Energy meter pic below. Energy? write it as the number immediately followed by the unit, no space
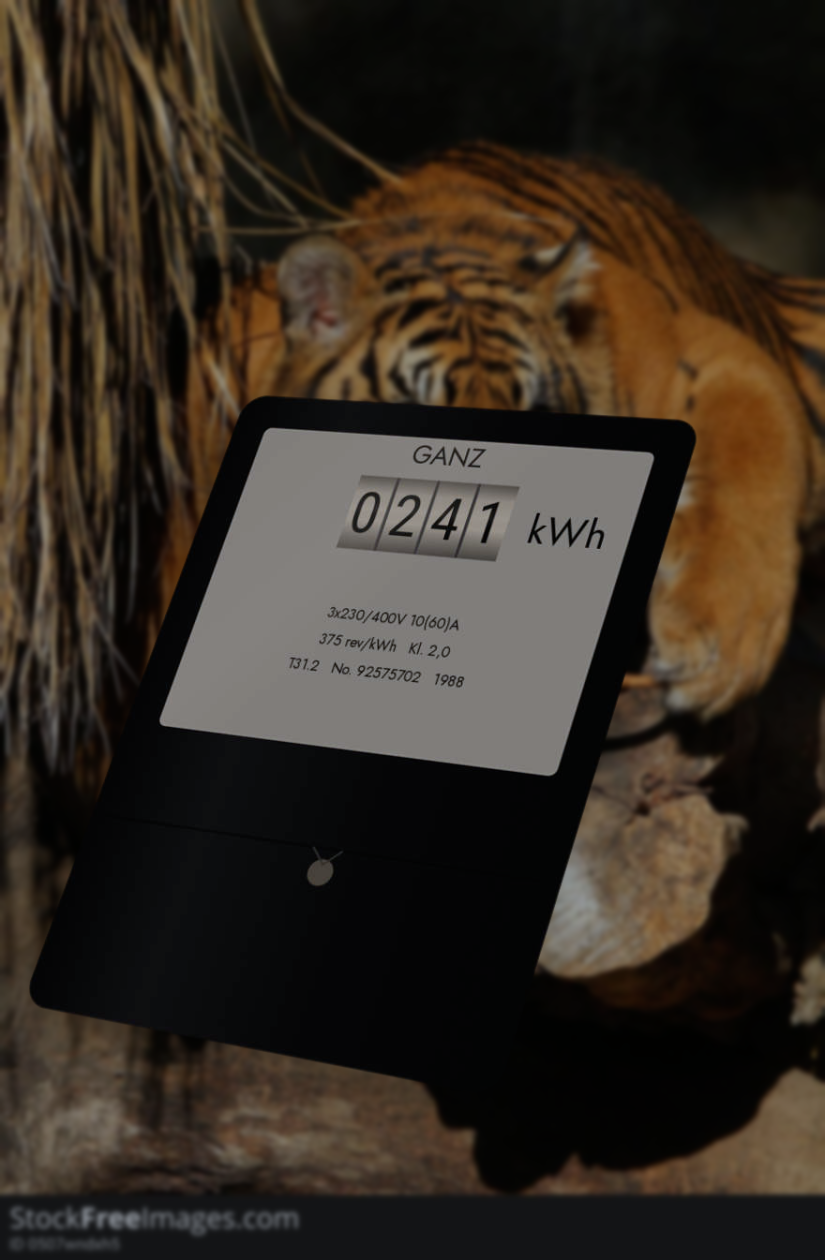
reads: 241kWh
